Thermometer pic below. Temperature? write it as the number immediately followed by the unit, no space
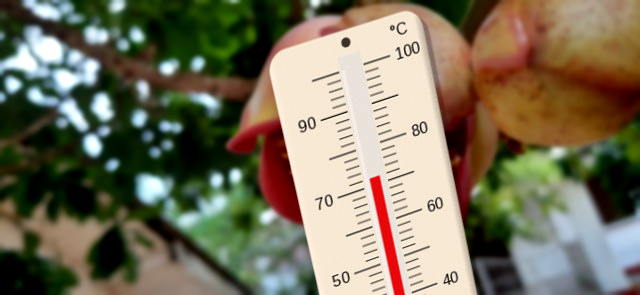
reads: 72°C
